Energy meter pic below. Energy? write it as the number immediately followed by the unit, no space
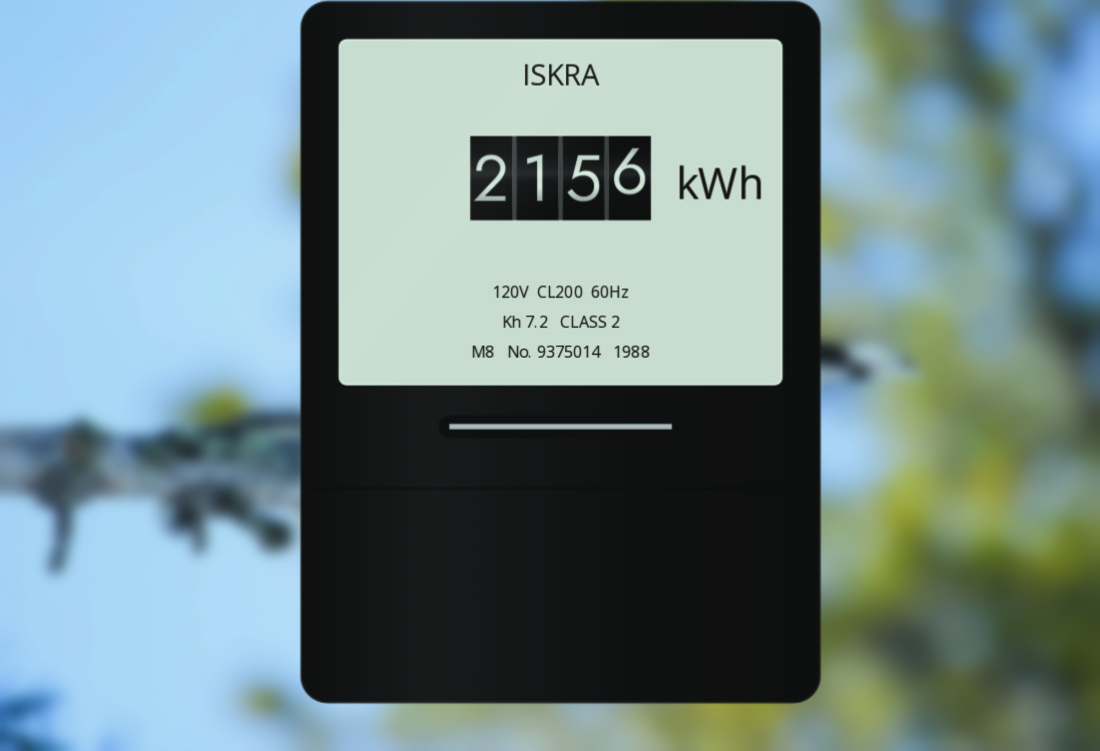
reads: 2156kWh
